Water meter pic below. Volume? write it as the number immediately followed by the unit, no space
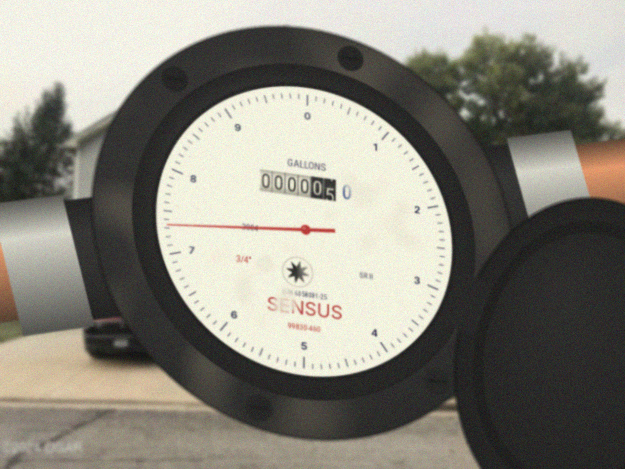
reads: 47.3gal
